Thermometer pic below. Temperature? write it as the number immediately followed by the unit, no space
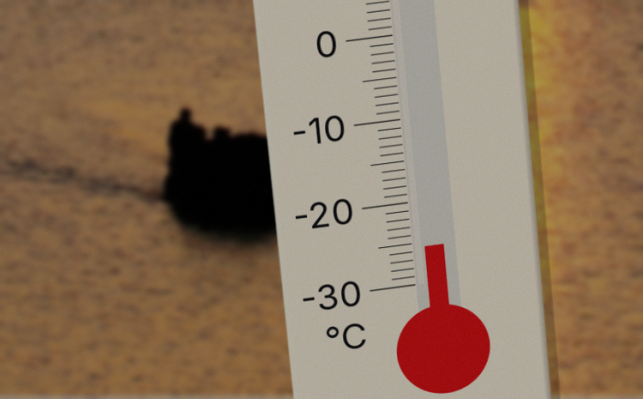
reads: -25.5°C
